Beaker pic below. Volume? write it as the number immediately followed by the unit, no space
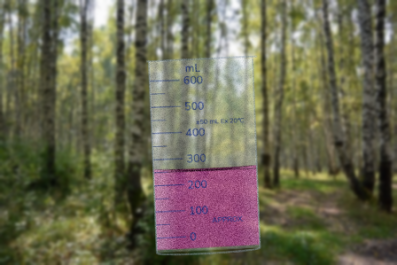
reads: 250mL
